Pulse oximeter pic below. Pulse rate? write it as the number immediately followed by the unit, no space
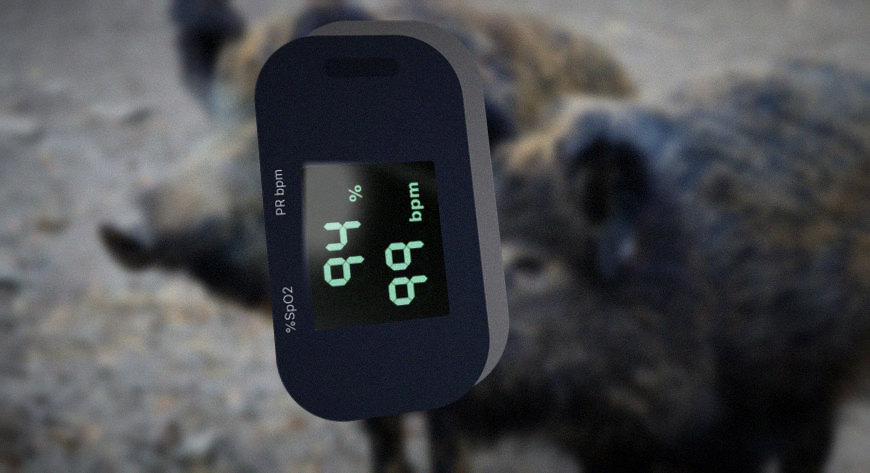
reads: 99bpm
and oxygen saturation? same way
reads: 94%
